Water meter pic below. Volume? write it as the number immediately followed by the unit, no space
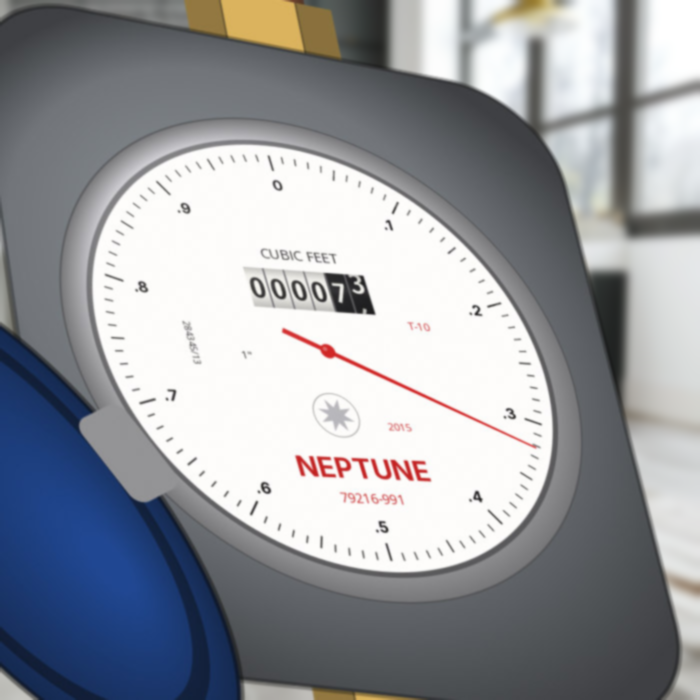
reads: 73.32ft³
